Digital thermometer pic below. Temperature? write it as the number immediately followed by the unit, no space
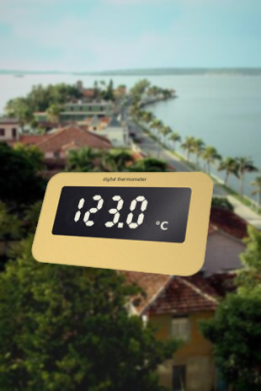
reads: 123.0°C
